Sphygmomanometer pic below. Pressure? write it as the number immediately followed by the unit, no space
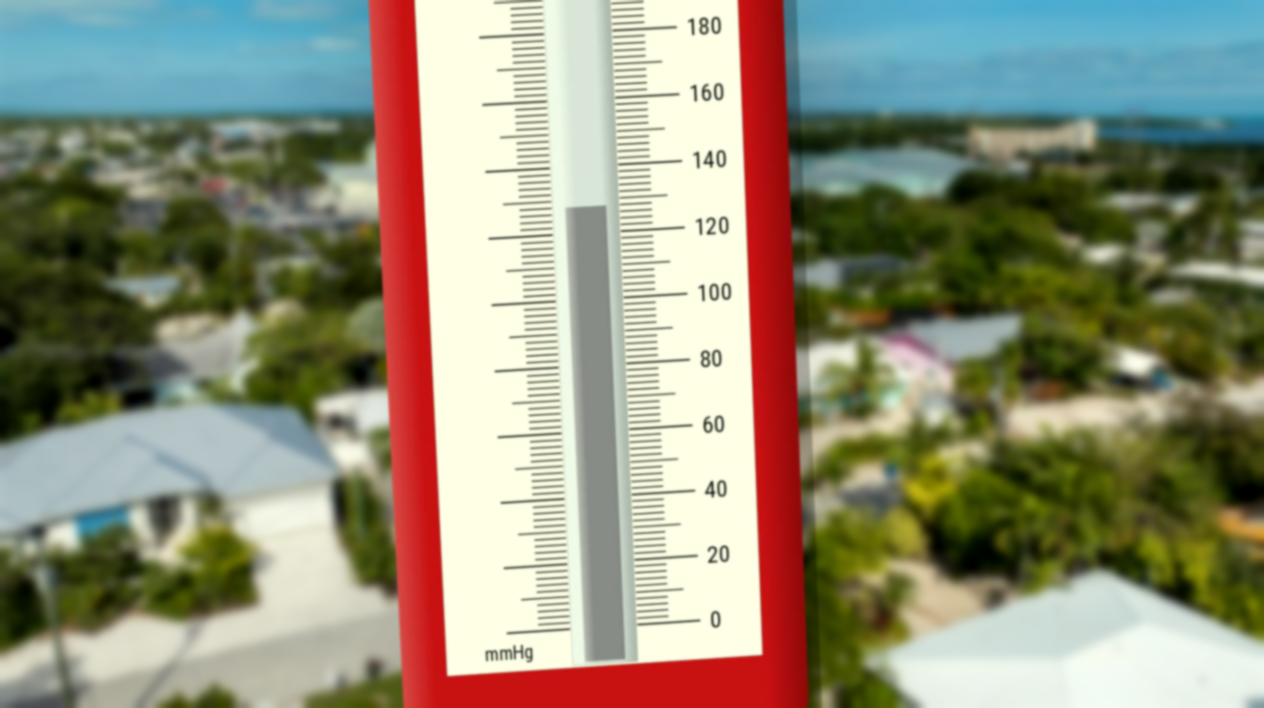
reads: 128mmHg
